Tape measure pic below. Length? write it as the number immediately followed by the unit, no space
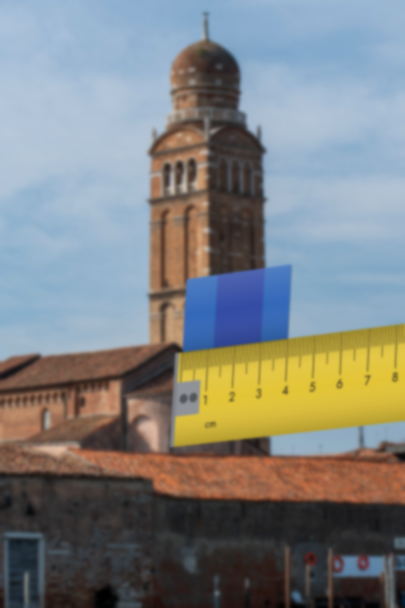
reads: 4cm
